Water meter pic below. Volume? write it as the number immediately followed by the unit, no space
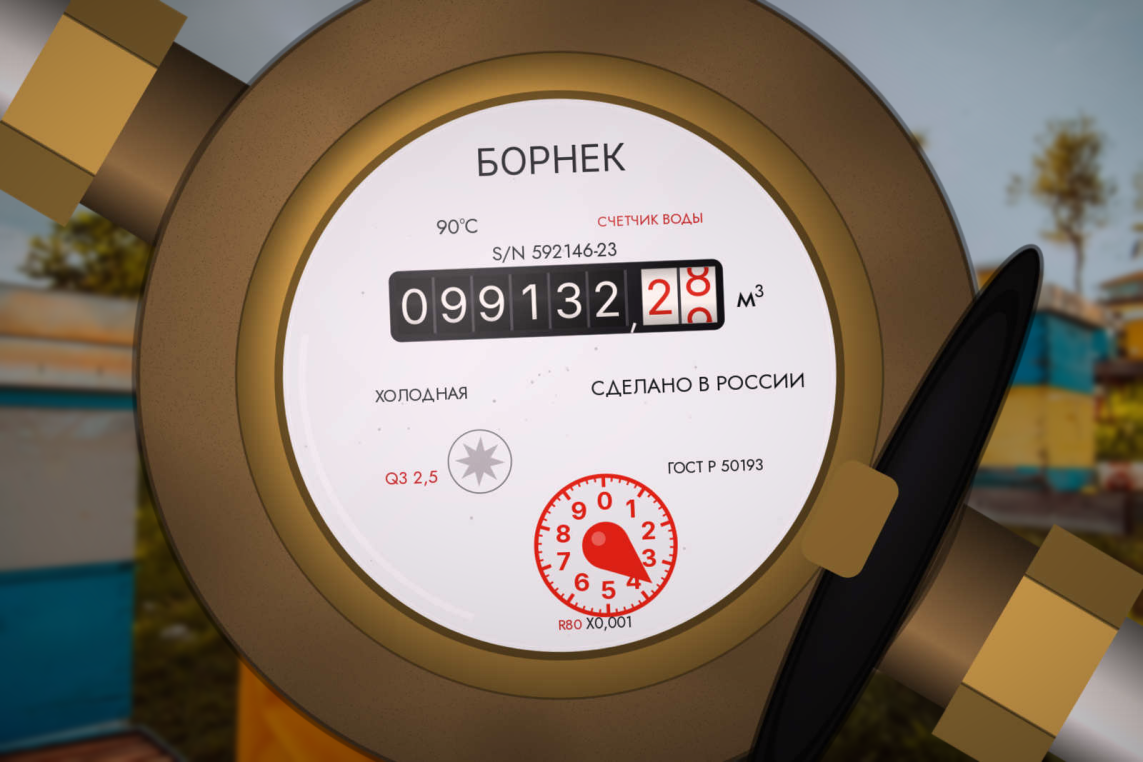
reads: 99132.283m³
